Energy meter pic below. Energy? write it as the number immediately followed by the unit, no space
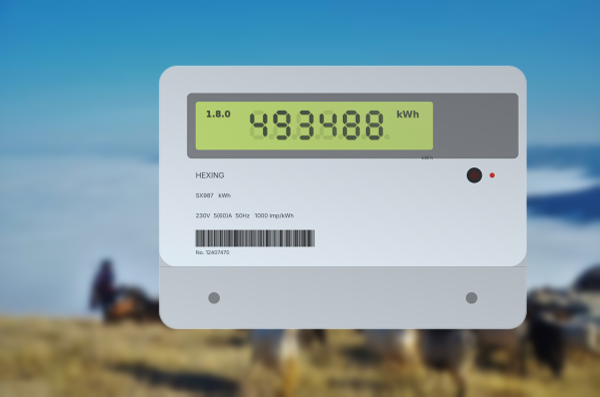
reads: 493488kWh
